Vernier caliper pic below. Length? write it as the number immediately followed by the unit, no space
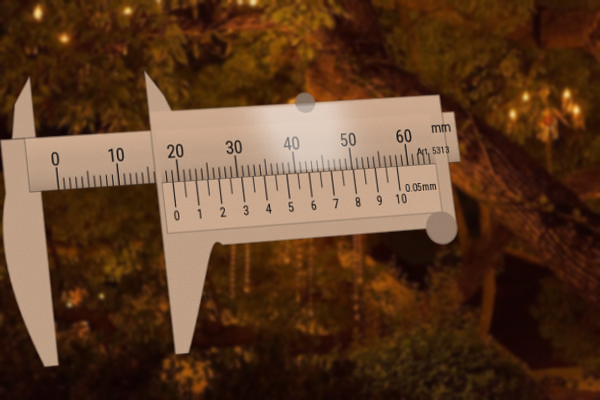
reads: 19.0mm
